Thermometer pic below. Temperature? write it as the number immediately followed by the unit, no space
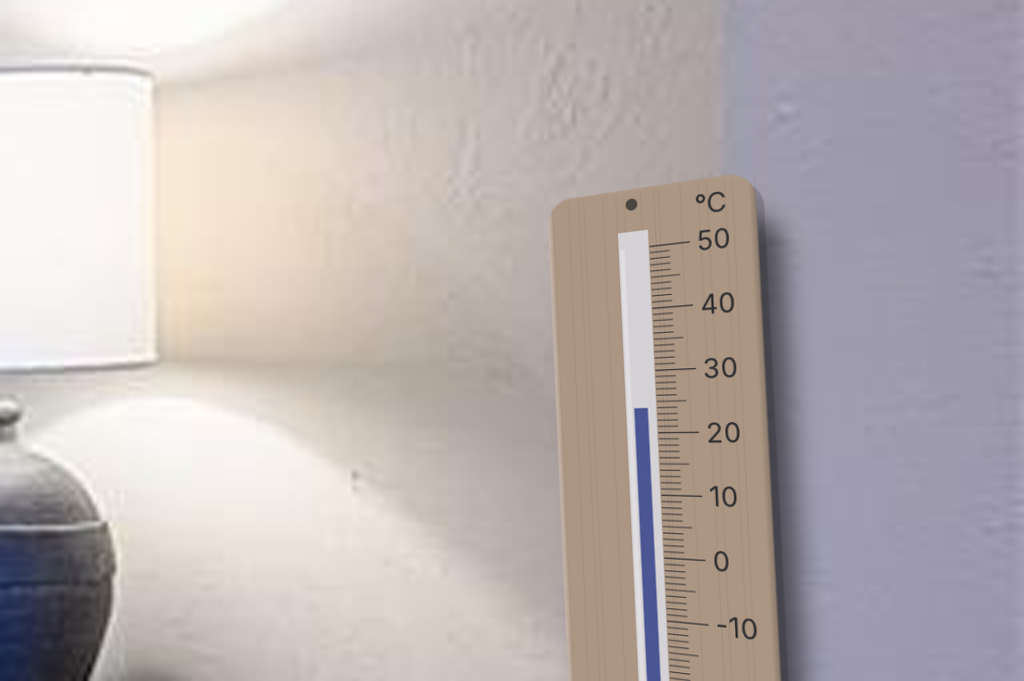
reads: 24°C
